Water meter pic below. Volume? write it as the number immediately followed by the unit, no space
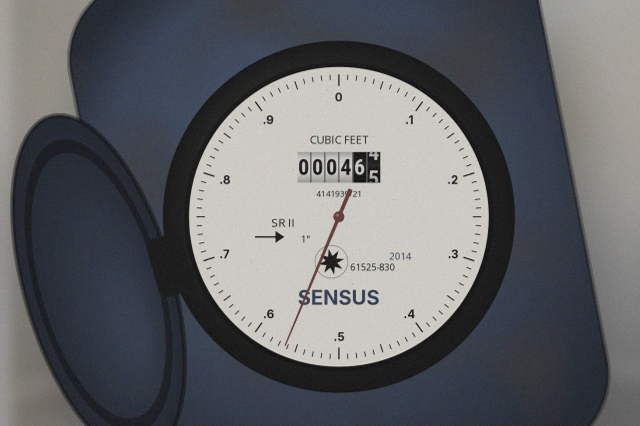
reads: 464.56ft³
